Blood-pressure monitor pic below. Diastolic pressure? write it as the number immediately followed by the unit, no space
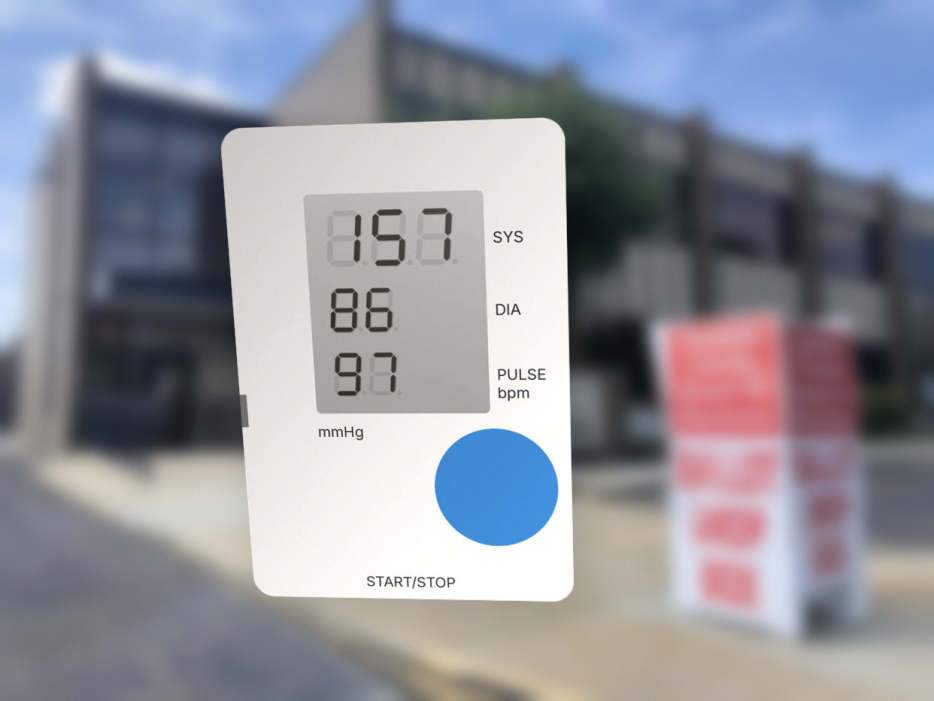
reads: 86mmHg
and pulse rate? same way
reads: 97bpm
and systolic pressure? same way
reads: 157mmHg
